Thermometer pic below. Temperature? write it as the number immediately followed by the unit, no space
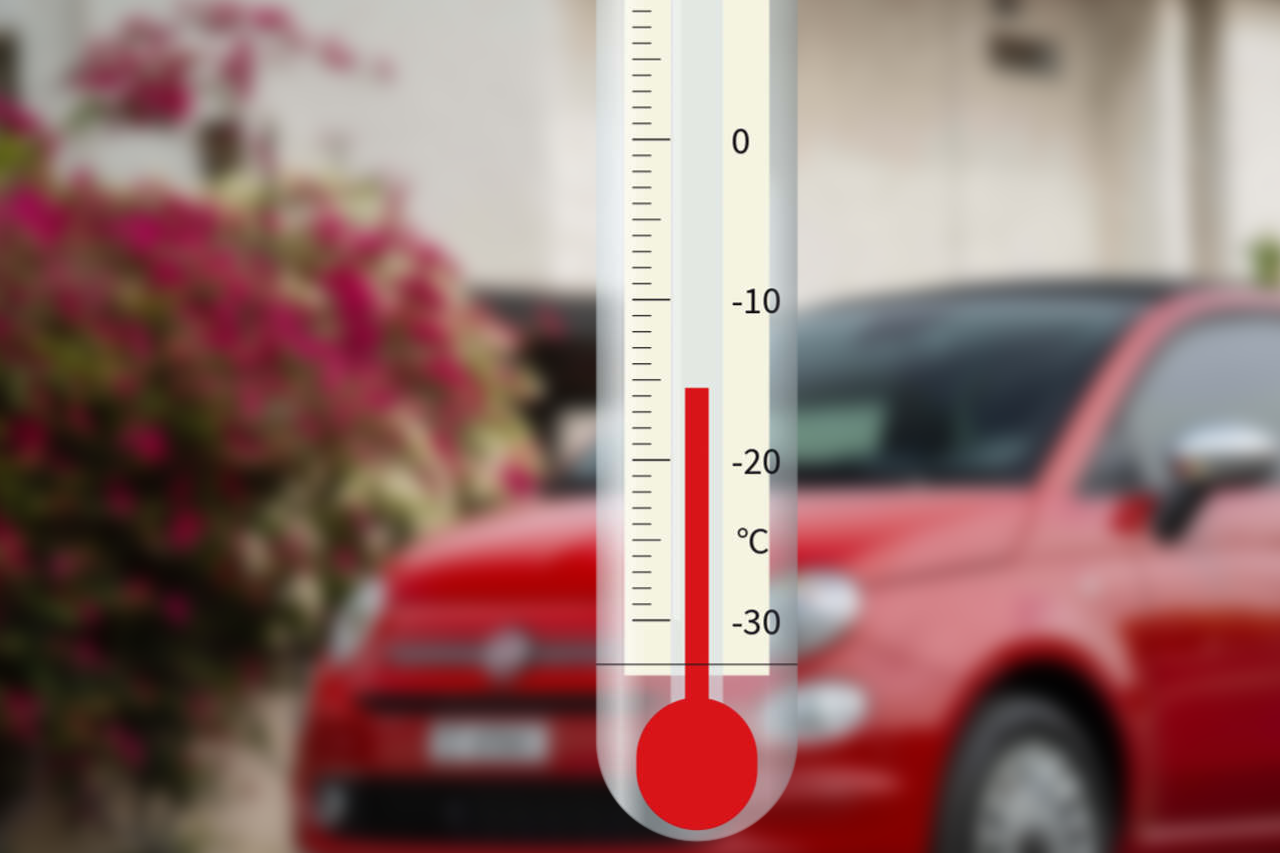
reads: -15.5°C
